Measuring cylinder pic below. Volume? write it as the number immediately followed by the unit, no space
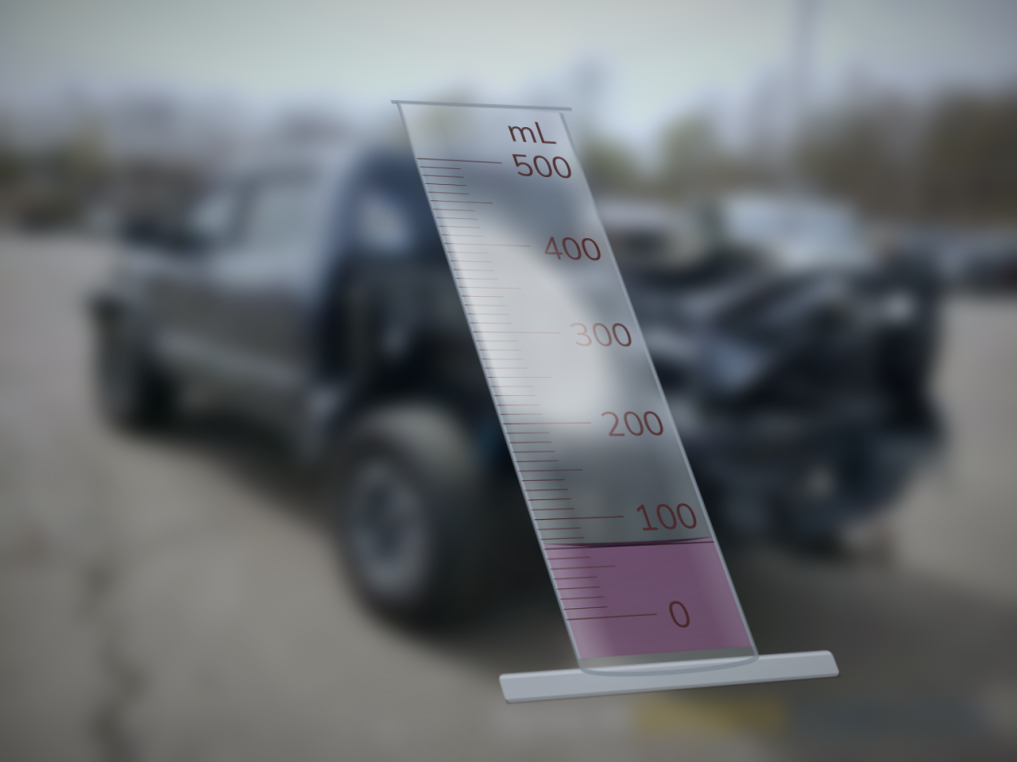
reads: 70mL
